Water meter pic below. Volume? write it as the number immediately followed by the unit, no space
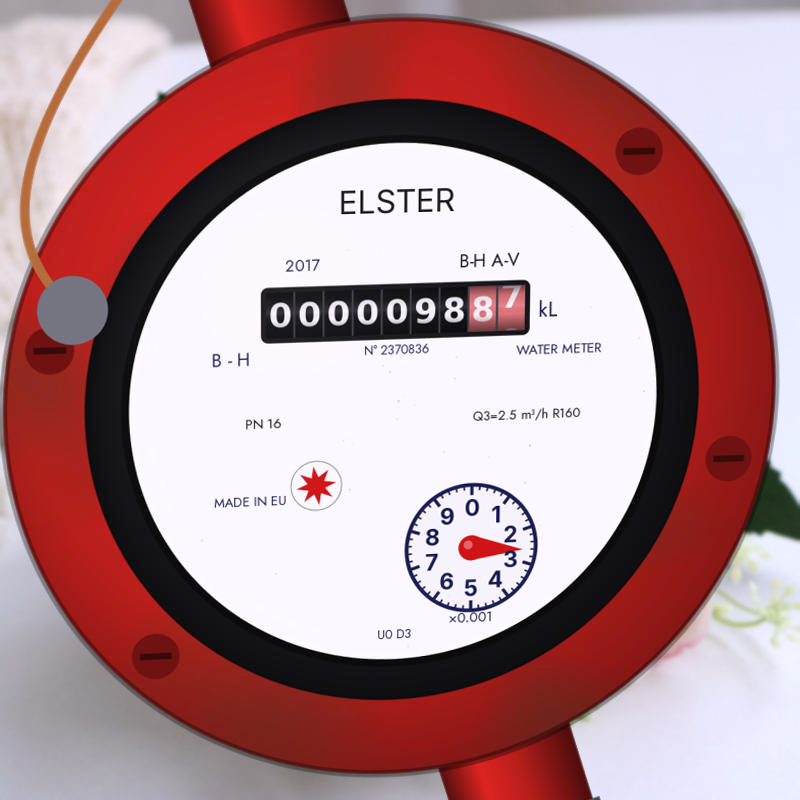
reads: 98.872kL
